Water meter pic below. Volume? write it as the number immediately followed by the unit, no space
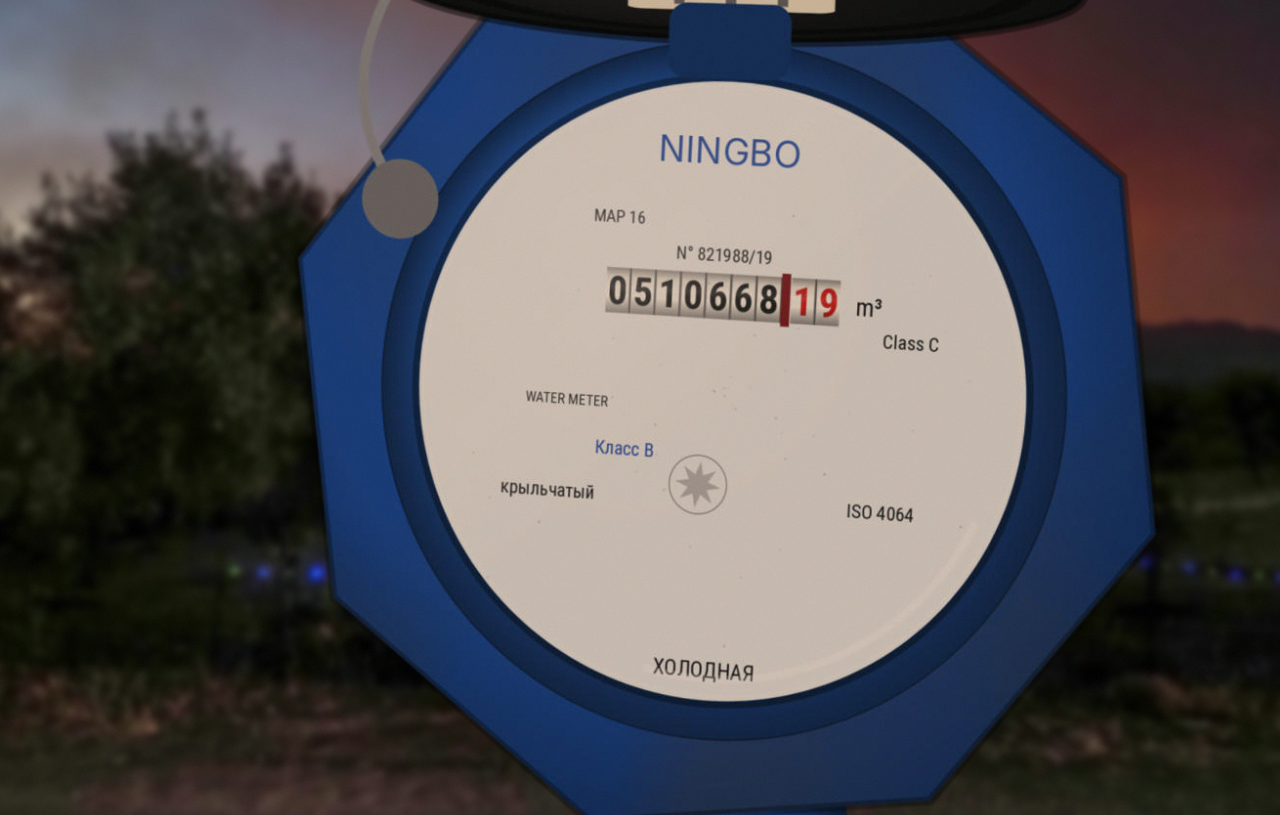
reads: 510668.19m³
